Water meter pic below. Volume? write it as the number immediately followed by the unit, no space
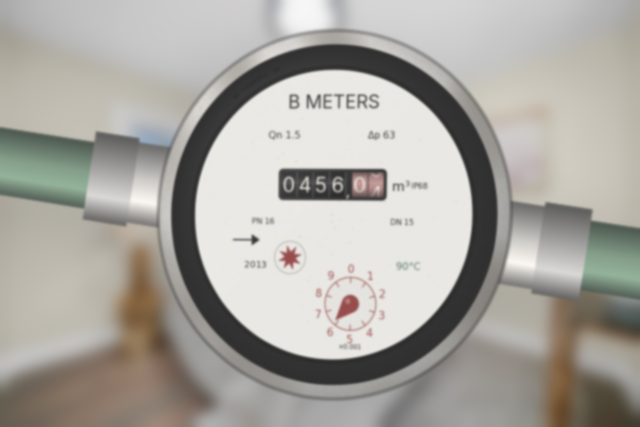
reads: 456.036m³
